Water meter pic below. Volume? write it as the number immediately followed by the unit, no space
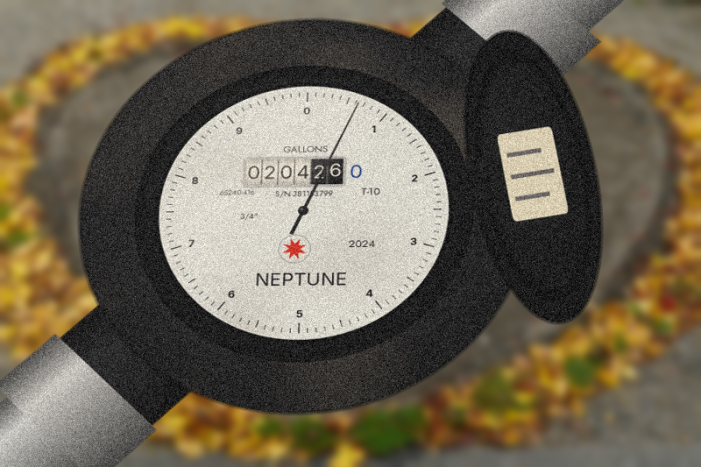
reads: 204260.6gal
